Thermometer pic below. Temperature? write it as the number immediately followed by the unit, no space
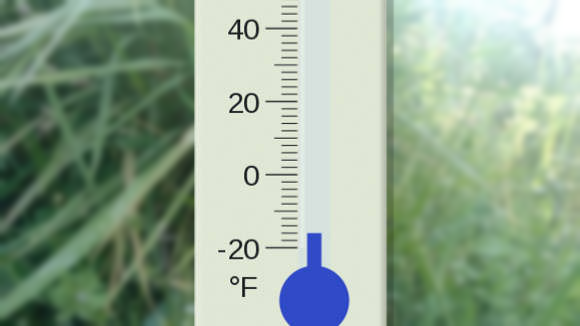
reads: -16°F
